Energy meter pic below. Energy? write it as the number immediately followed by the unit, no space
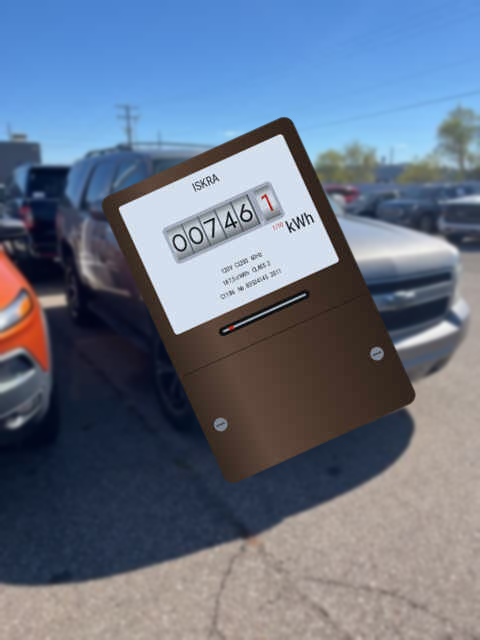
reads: 746.1kWh
